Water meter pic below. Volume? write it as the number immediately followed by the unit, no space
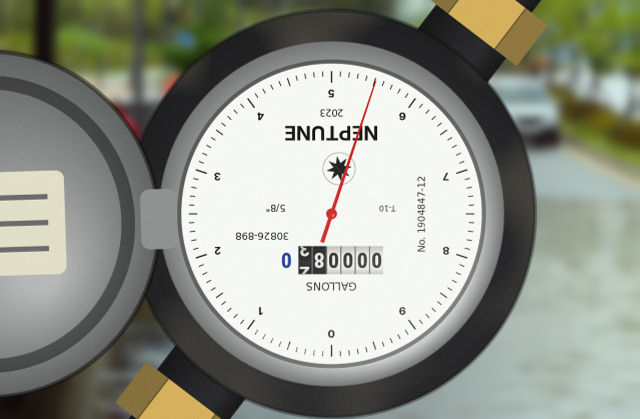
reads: 825.5gal
